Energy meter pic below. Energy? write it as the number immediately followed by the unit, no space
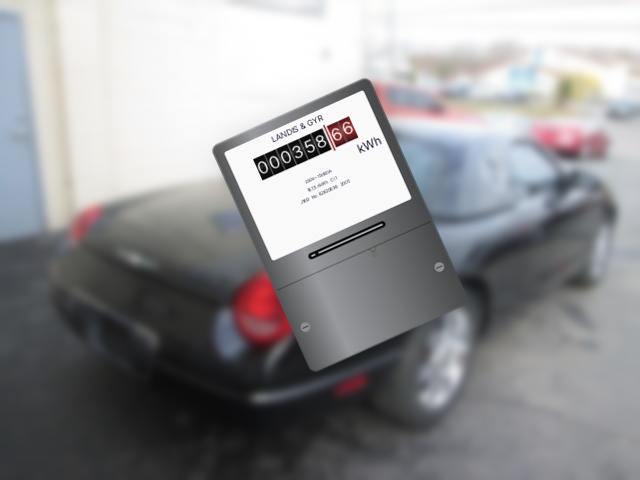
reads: 358.66kWh
